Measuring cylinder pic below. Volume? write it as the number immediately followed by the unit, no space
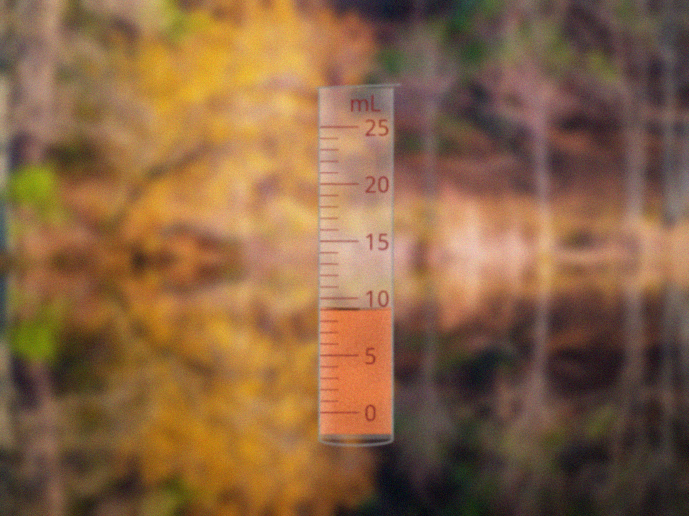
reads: 9mL
